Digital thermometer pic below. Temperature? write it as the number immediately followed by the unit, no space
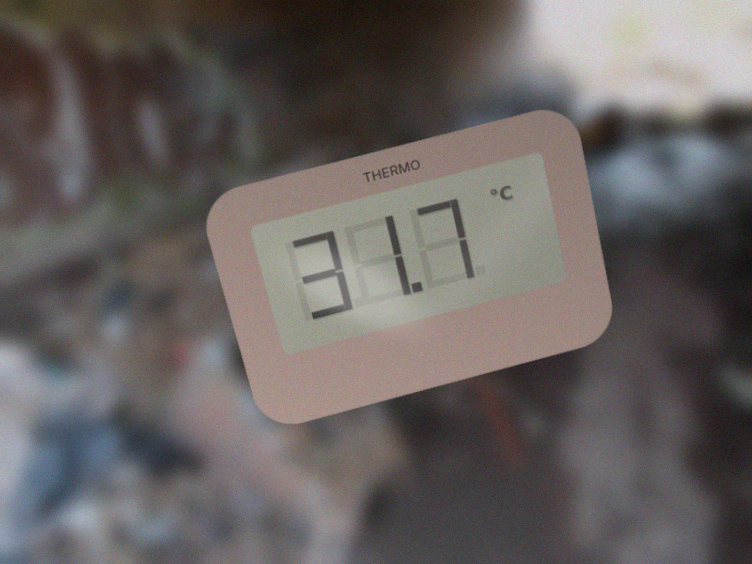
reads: 31.7°C
